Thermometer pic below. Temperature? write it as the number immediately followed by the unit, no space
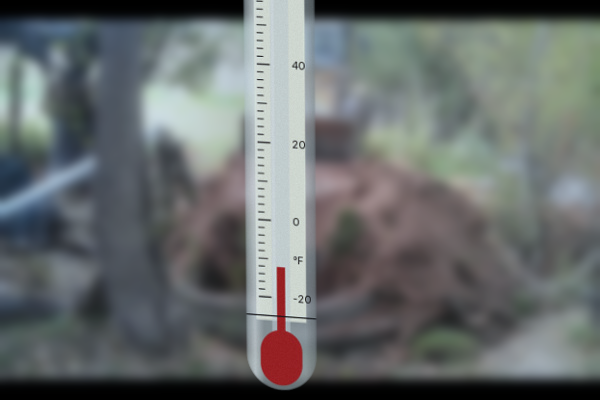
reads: -12°F
